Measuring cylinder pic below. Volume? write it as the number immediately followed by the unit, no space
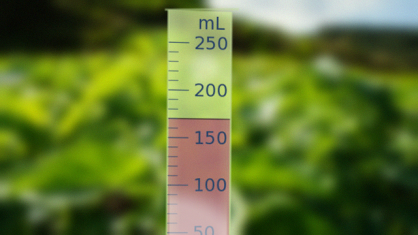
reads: 170mL
